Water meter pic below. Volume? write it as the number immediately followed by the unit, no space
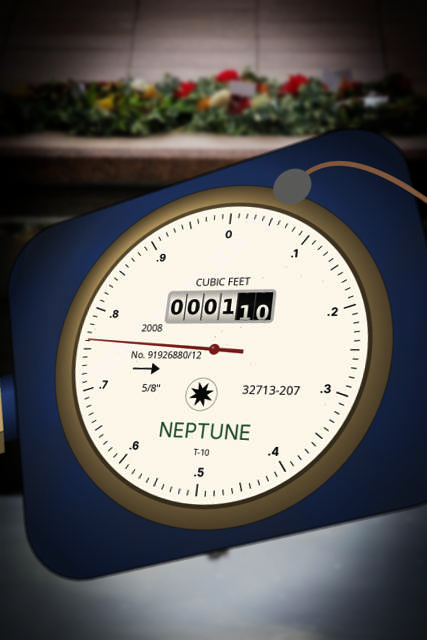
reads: 109.76ft³
